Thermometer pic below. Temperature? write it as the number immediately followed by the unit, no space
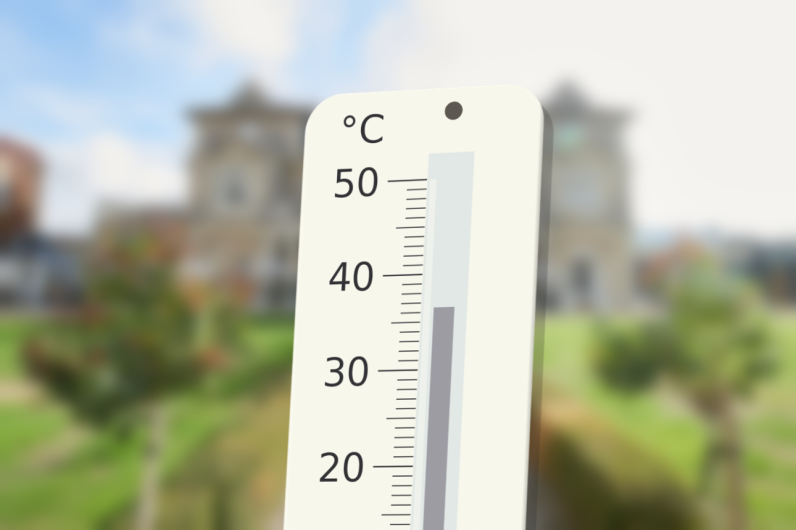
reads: 36.5°C
